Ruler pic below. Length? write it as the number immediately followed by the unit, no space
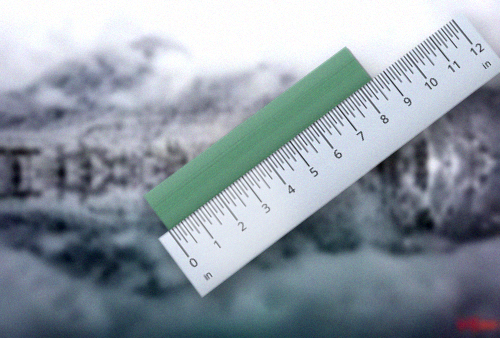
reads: 8.5in
